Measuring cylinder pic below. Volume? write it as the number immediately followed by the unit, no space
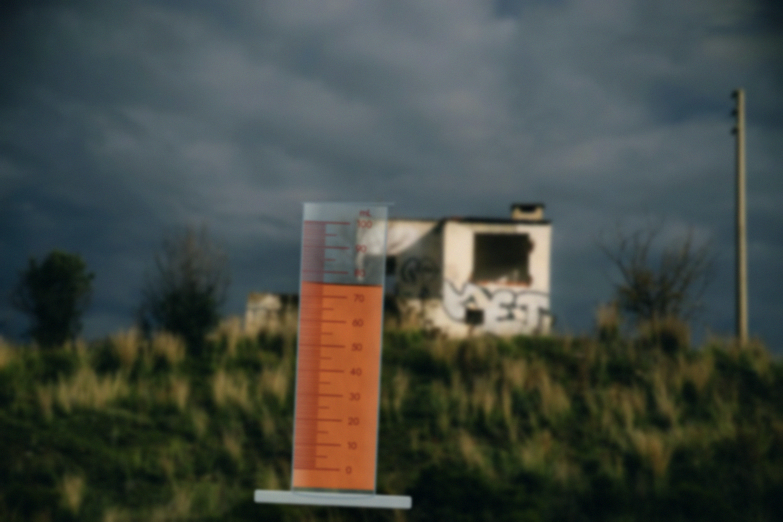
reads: 75mL
